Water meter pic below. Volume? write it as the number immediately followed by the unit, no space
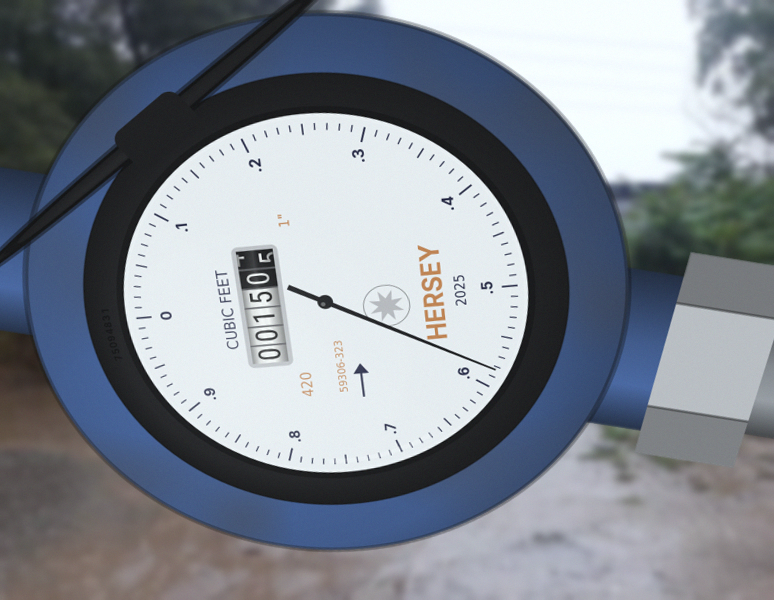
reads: 1504.58ft³
